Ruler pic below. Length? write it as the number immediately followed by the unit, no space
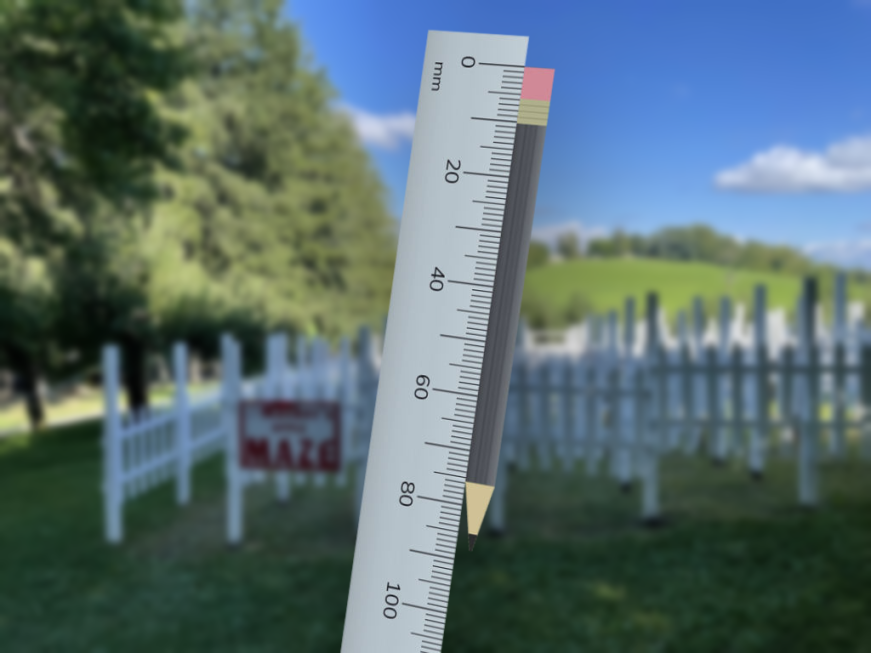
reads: 88mm
